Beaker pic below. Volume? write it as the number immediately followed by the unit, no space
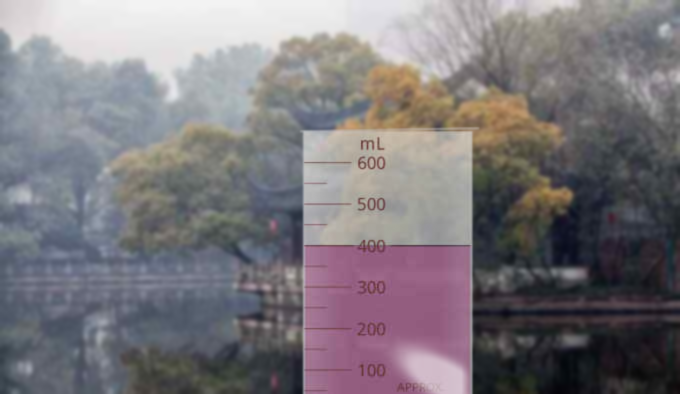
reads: 400mL
